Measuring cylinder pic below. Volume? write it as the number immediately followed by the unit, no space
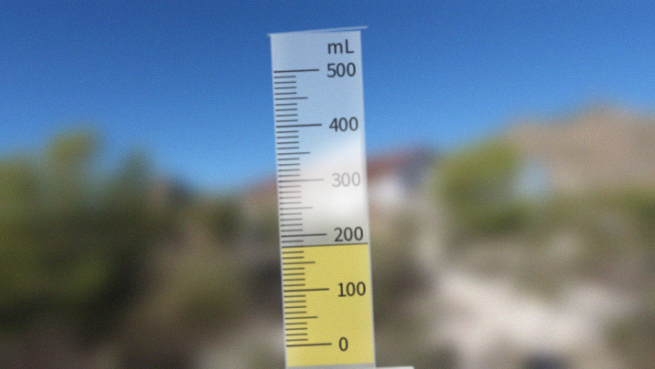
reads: 180mL
